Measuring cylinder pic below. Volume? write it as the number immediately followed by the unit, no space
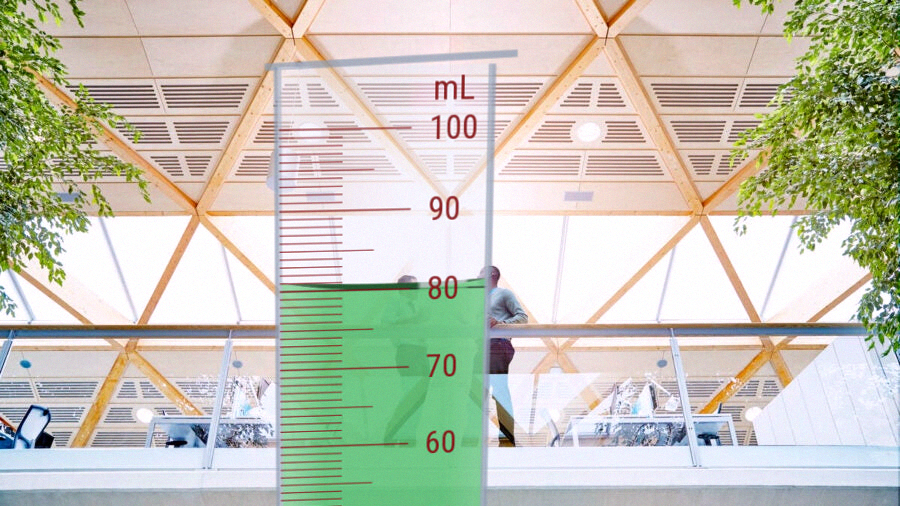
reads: 80mL
